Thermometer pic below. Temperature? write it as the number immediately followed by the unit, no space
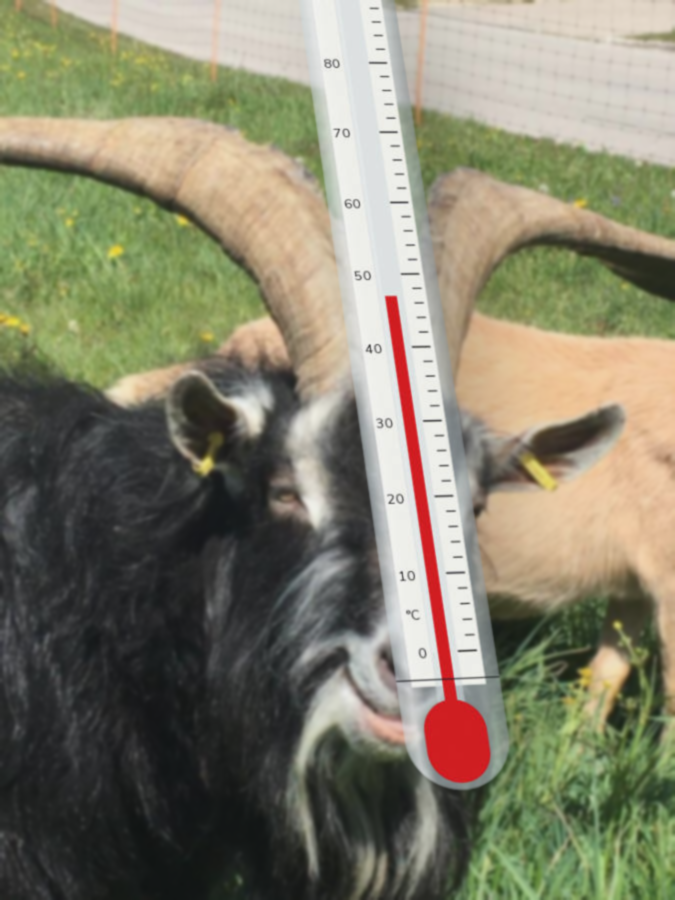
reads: 47°C
